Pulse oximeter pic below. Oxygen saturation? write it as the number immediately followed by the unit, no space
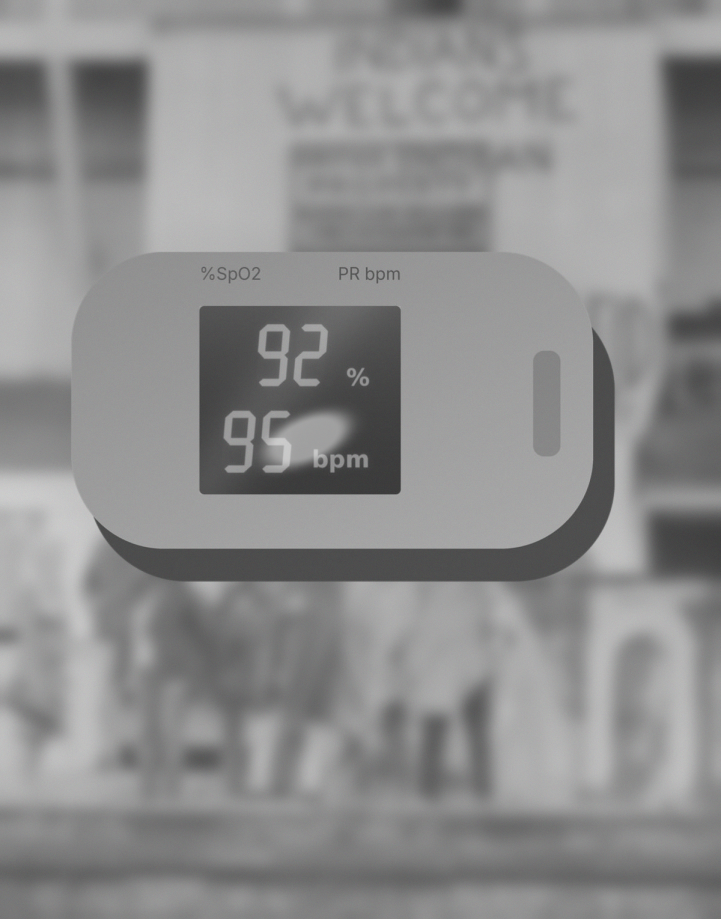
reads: 92%
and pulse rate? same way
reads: 95bpm
